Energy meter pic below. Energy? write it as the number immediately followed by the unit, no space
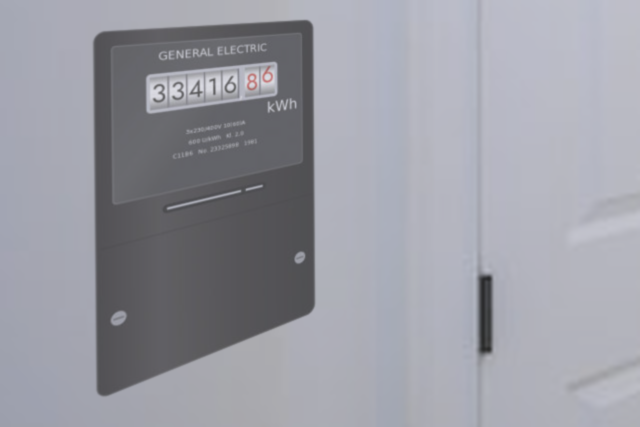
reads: 33416.86kWh
